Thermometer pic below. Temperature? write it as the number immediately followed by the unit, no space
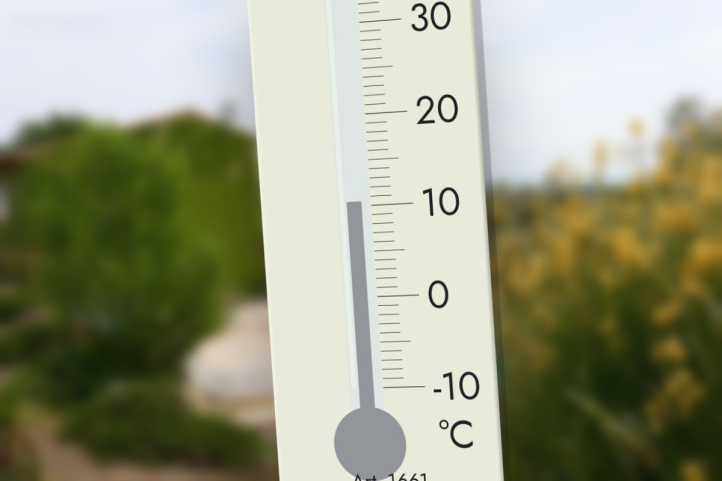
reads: 10.5°C
